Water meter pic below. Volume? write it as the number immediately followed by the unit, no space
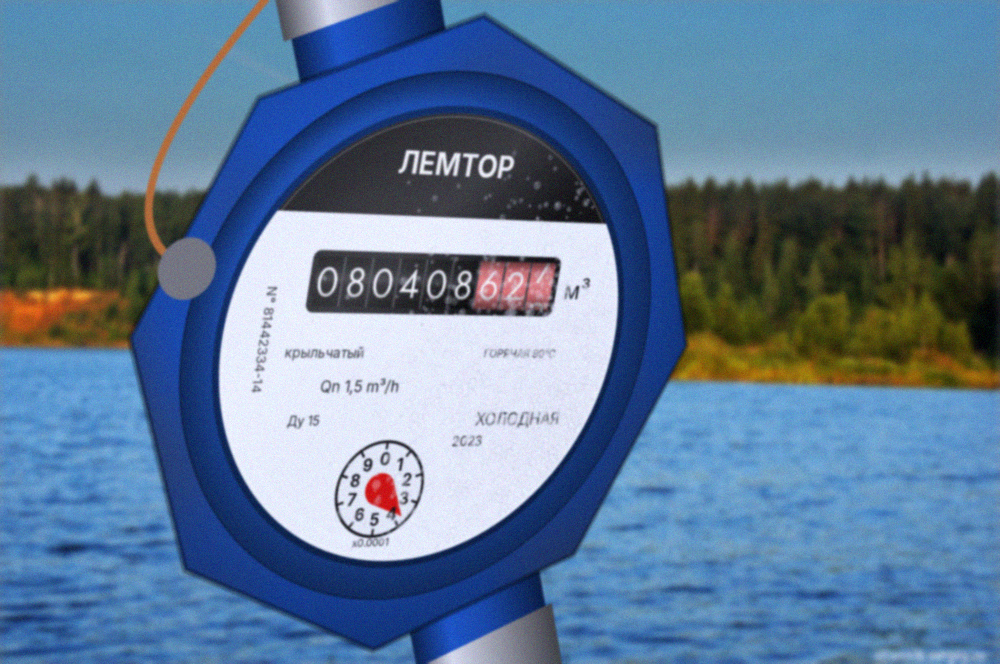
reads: 80408.6273m³
